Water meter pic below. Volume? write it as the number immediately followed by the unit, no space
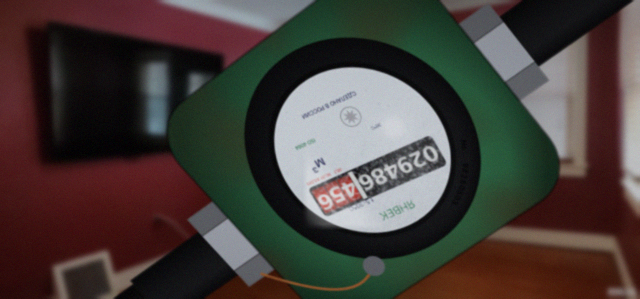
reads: 29486.456m³
